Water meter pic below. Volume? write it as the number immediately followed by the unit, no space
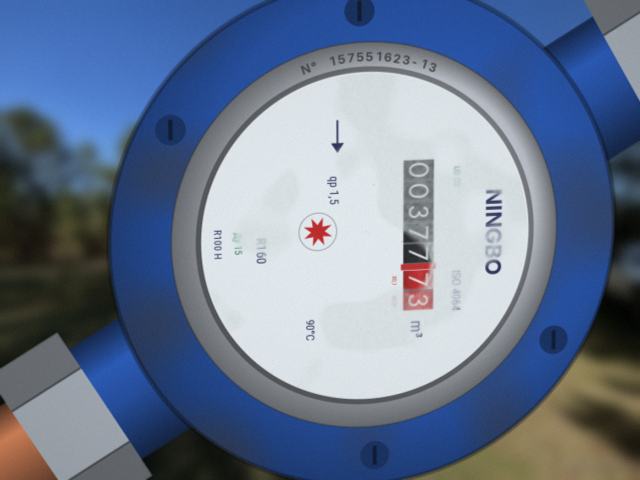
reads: 377.73m³
